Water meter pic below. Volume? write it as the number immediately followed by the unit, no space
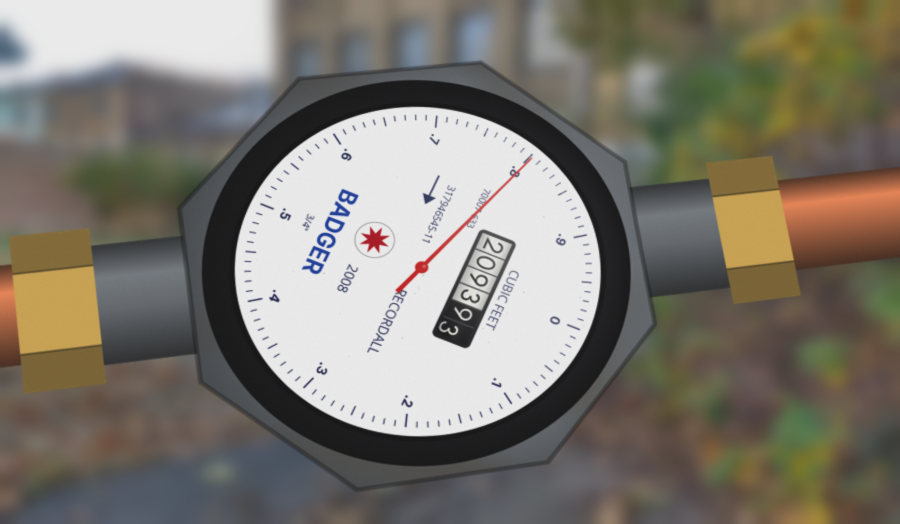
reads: 209392.80ft³
